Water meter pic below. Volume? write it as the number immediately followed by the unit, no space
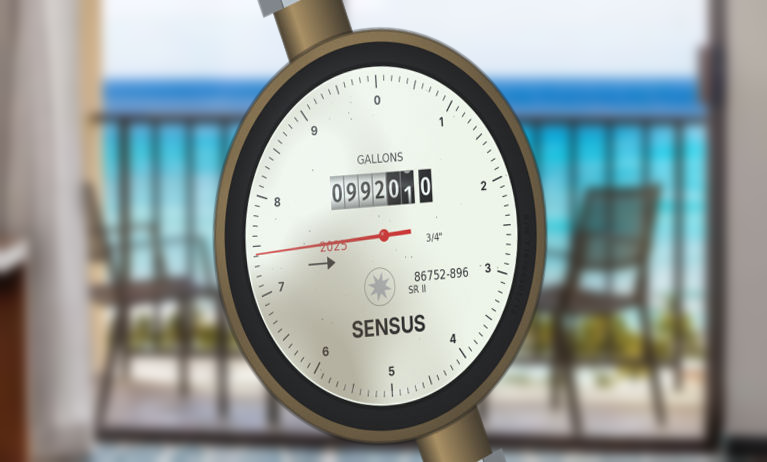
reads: 992007.4gal
